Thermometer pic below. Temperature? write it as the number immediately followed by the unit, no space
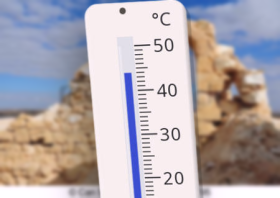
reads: 44°C
